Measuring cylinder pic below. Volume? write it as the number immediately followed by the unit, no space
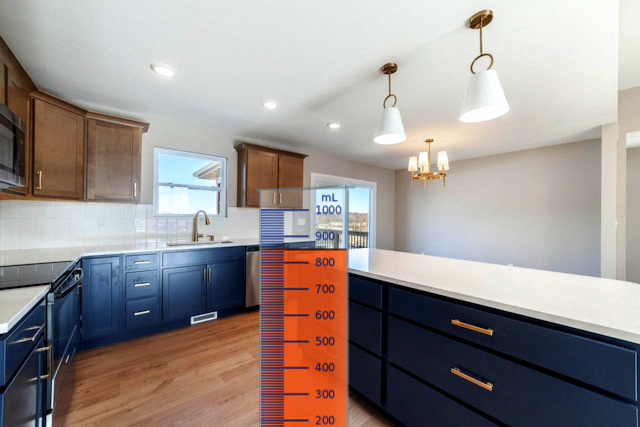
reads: 850mL
